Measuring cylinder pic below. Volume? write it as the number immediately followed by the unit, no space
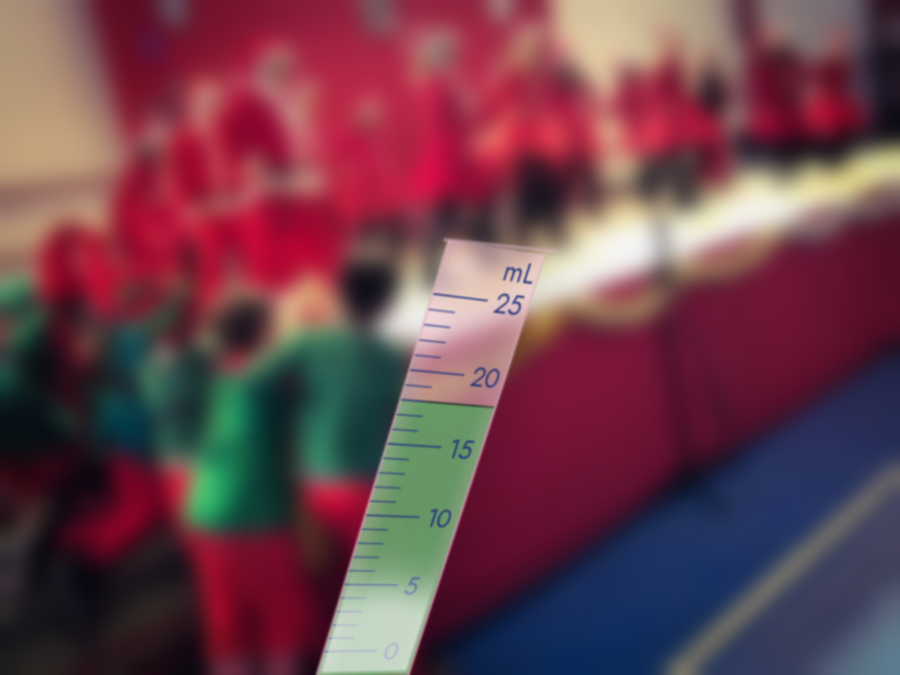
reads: 18mL
